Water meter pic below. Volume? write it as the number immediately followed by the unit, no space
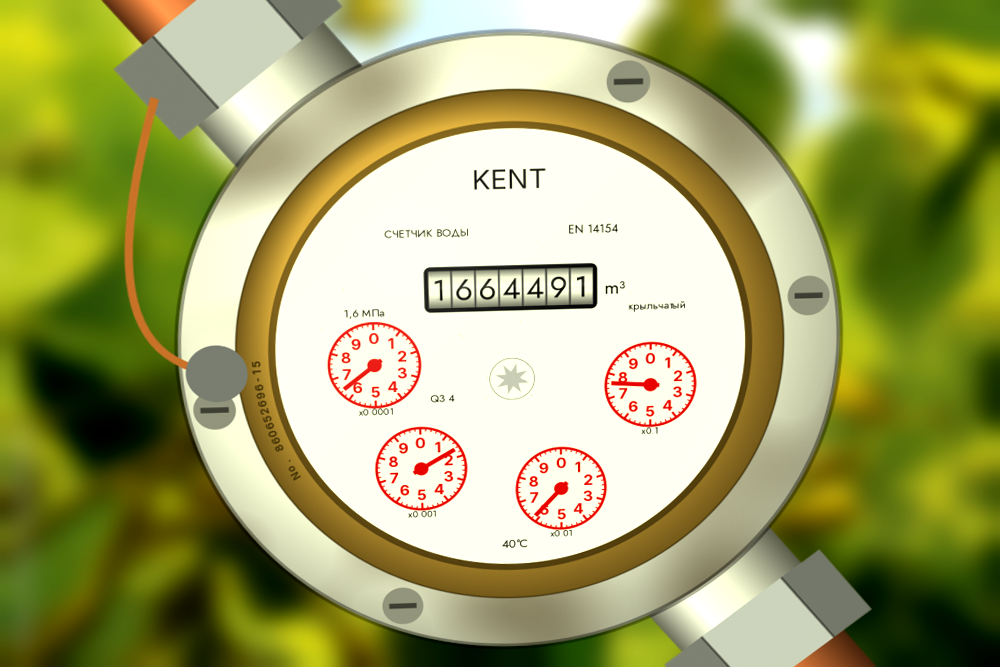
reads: 1664491.7616m³
